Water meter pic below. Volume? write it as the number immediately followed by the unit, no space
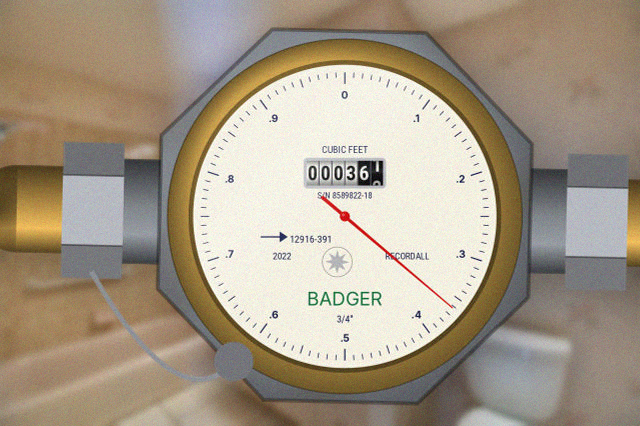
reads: 361.36ft³
